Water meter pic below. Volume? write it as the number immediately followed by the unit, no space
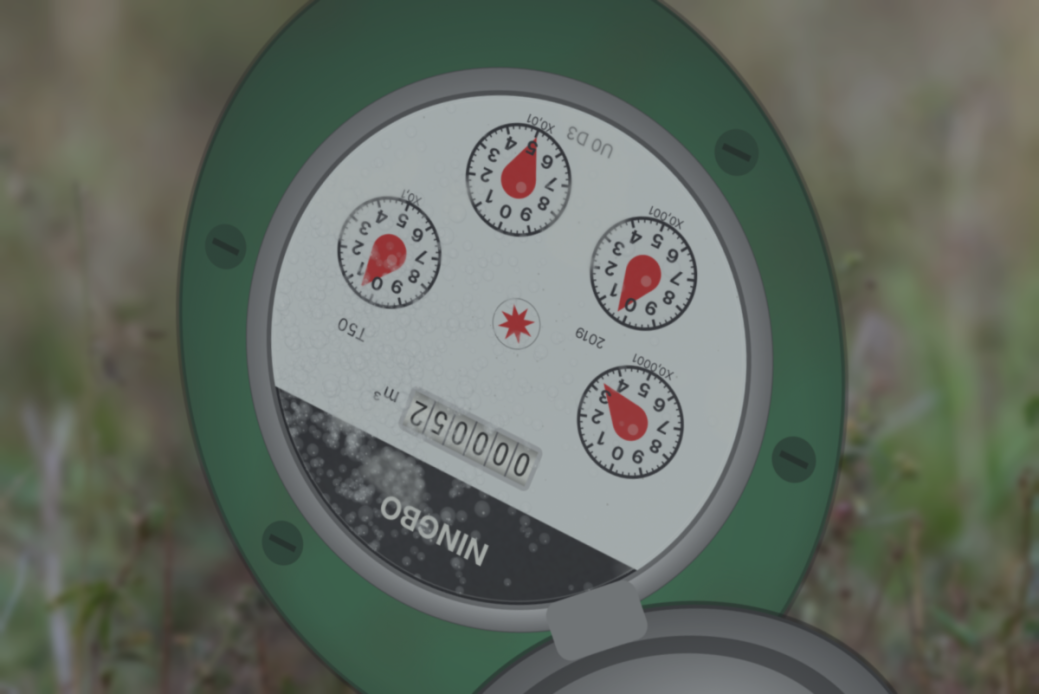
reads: 52.0503m³
